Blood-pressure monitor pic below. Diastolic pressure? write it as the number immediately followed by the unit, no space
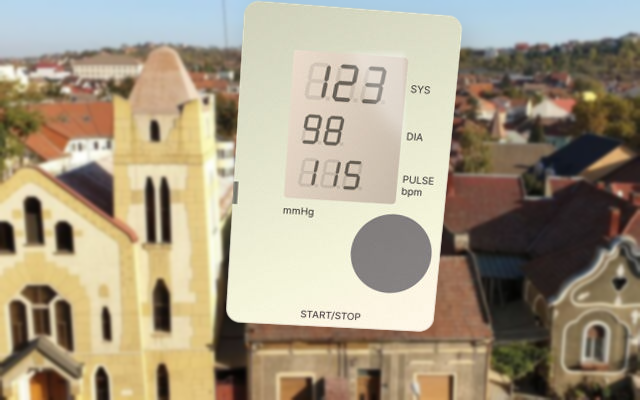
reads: 98mmHg
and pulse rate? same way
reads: 115bpm
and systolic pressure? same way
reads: 123mmHg
